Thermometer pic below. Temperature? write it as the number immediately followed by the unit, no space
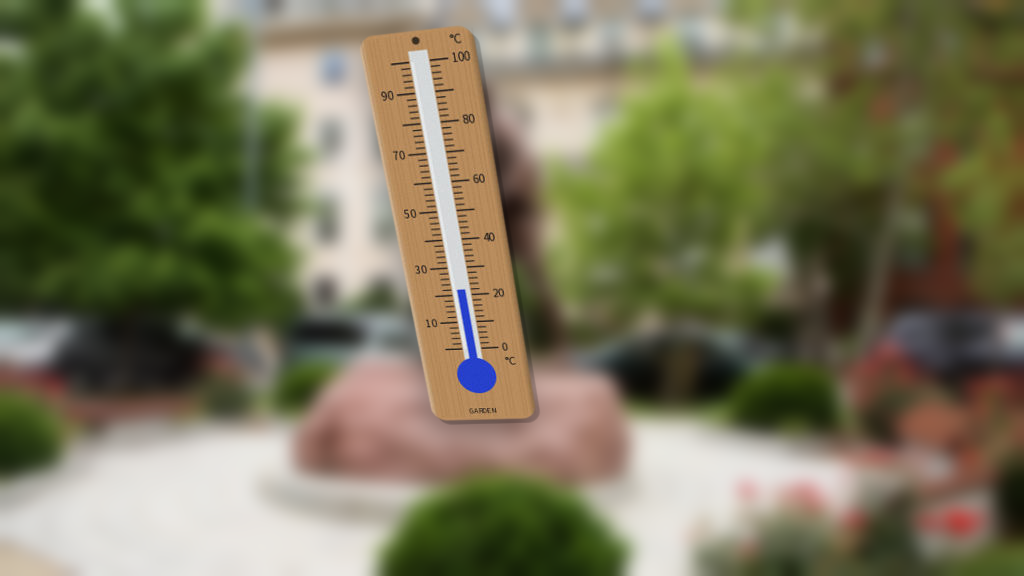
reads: 22°C
